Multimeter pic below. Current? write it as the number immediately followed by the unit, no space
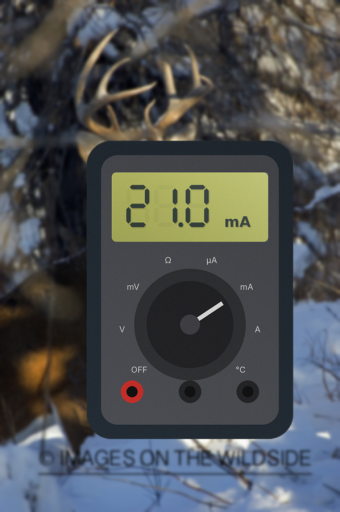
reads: 21.0mA
